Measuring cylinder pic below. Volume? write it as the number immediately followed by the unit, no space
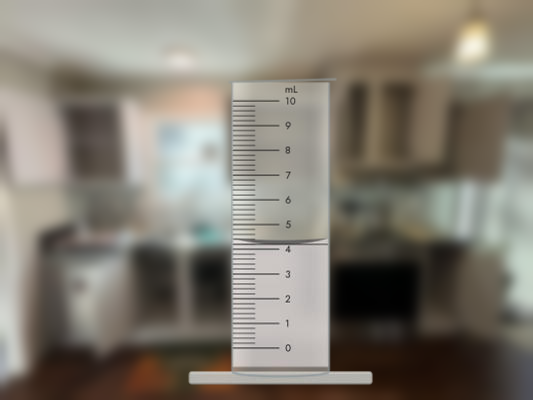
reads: 4.2mL
